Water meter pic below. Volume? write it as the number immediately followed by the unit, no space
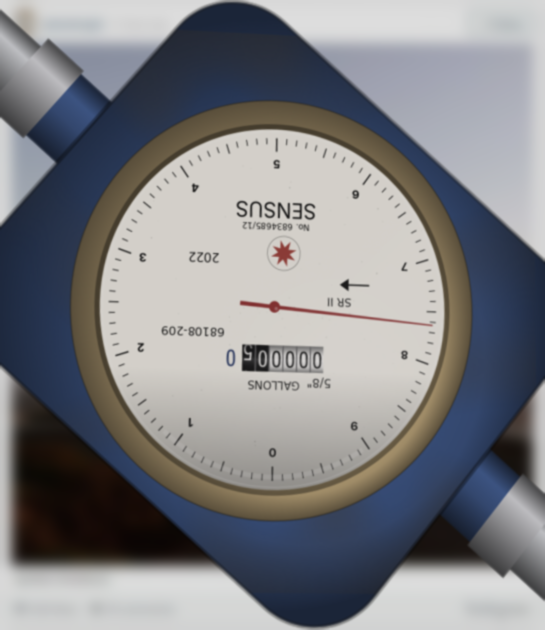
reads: 47.6gal
